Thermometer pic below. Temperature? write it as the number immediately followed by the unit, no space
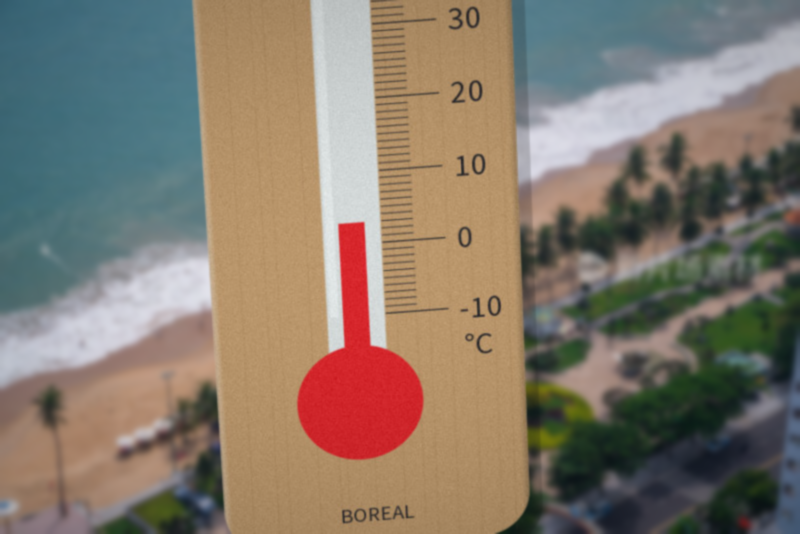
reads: 3°C
